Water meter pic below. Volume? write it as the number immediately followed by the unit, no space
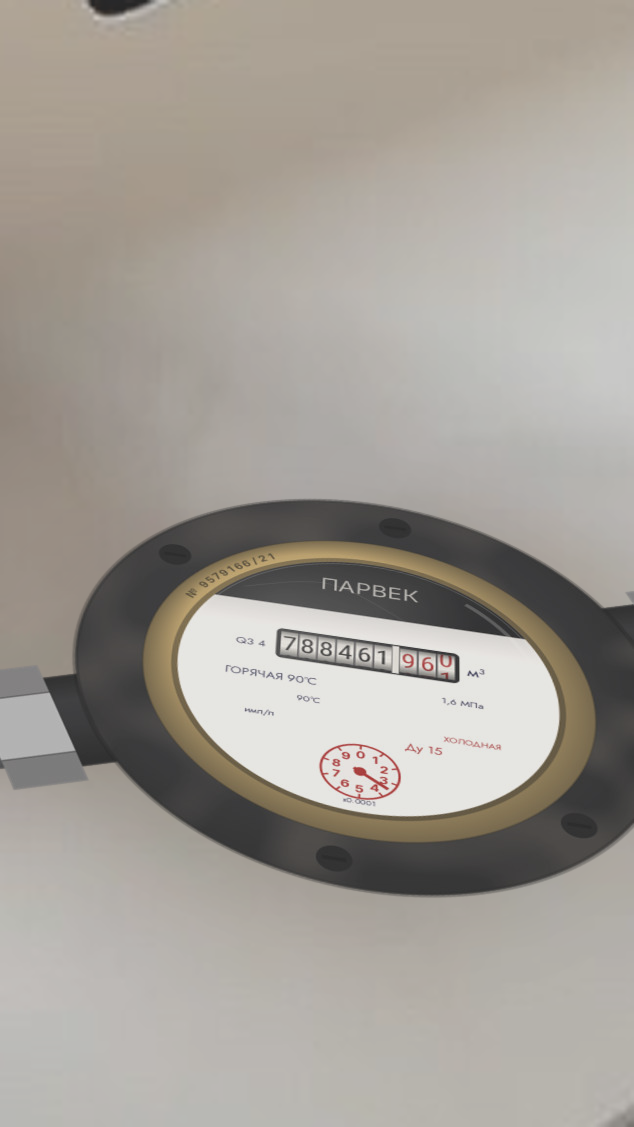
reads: 788461.9603m³
